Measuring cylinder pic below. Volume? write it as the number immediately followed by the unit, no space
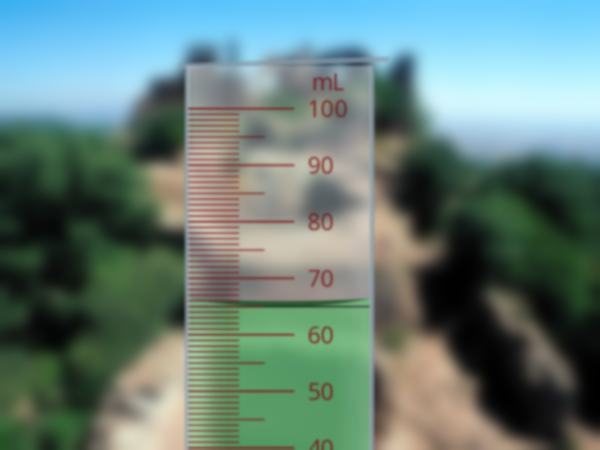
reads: 65mL
